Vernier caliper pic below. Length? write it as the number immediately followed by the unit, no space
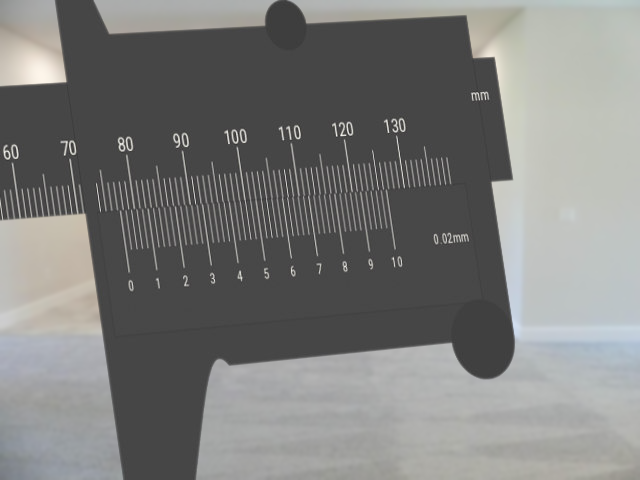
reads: 77.5mm
